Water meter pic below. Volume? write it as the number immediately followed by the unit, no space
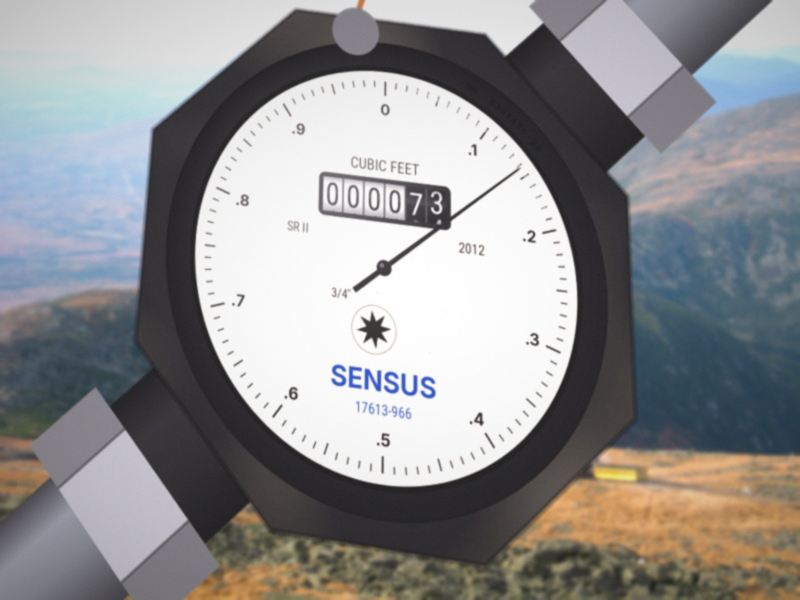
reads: 73.14ft³
